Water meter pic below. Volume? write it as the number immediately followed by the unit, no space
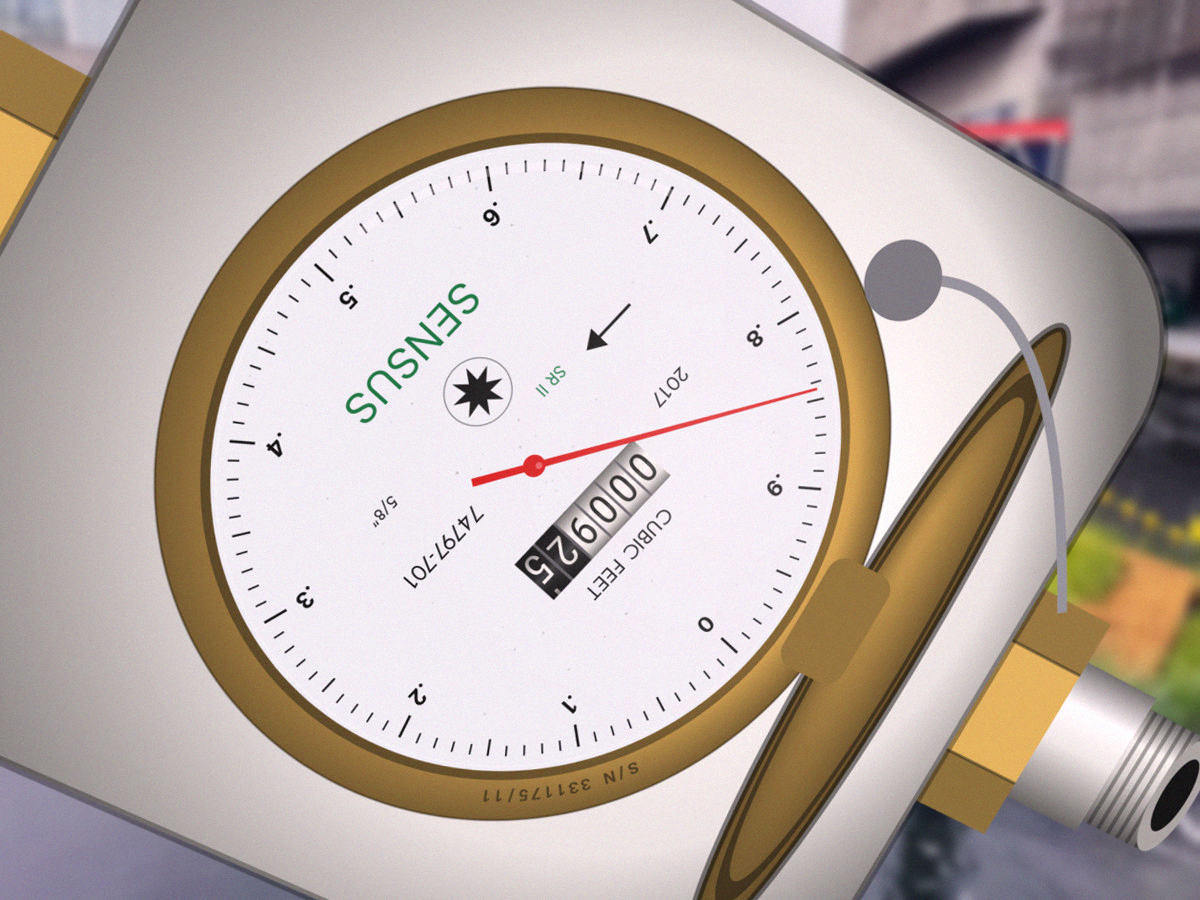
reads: 924.84ft³
